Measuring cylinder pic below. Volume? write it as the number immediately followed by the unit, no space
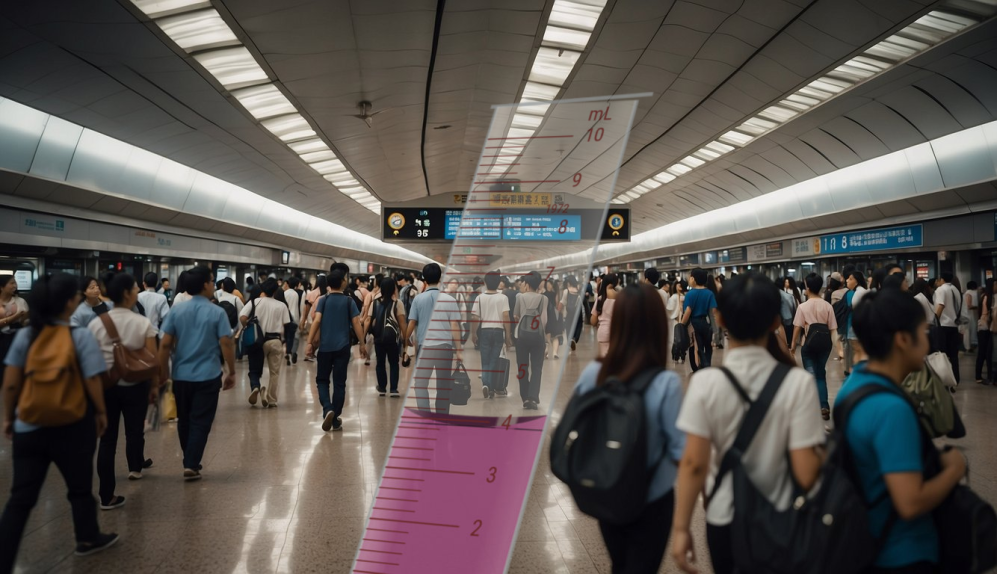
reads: 3.9mL
